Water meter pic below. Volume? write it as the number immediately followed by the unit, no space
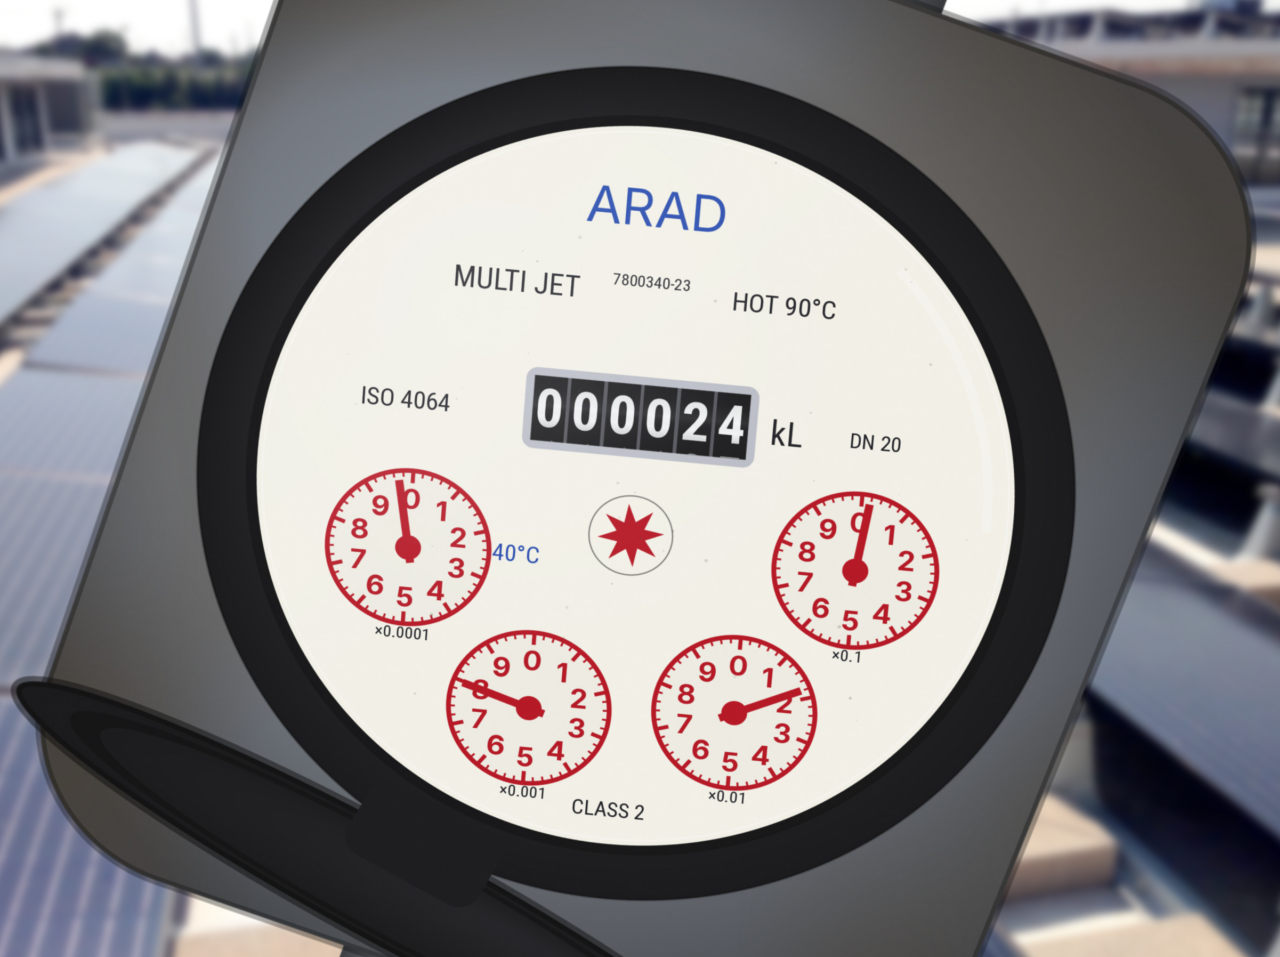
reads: 24.0179kL
